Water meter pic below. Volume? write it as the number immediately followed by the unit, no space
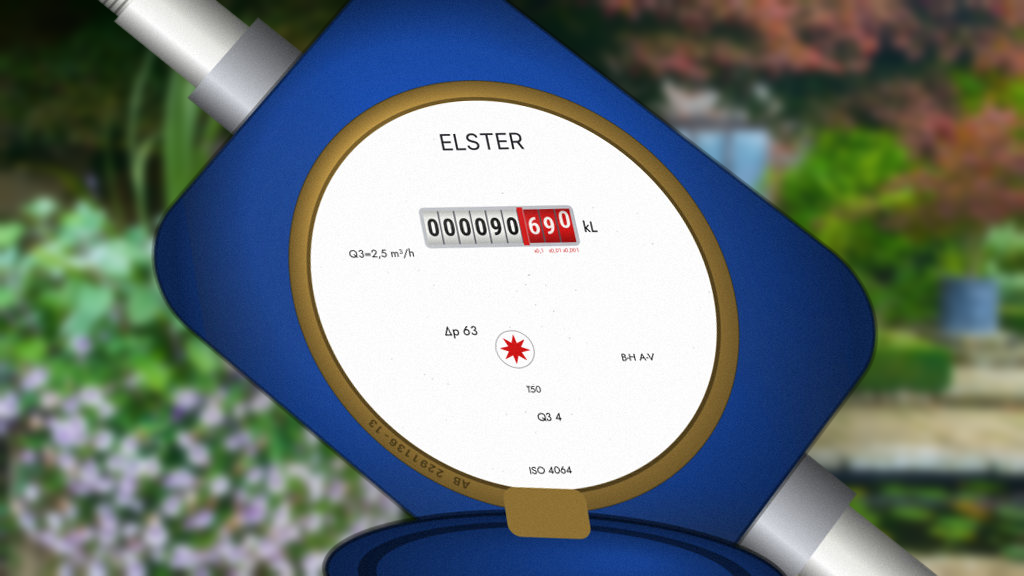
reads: 90.690kL
